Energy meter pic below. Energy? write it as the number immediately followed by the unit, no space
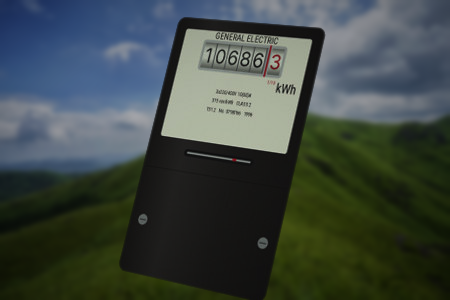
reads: 10686.3kWh
